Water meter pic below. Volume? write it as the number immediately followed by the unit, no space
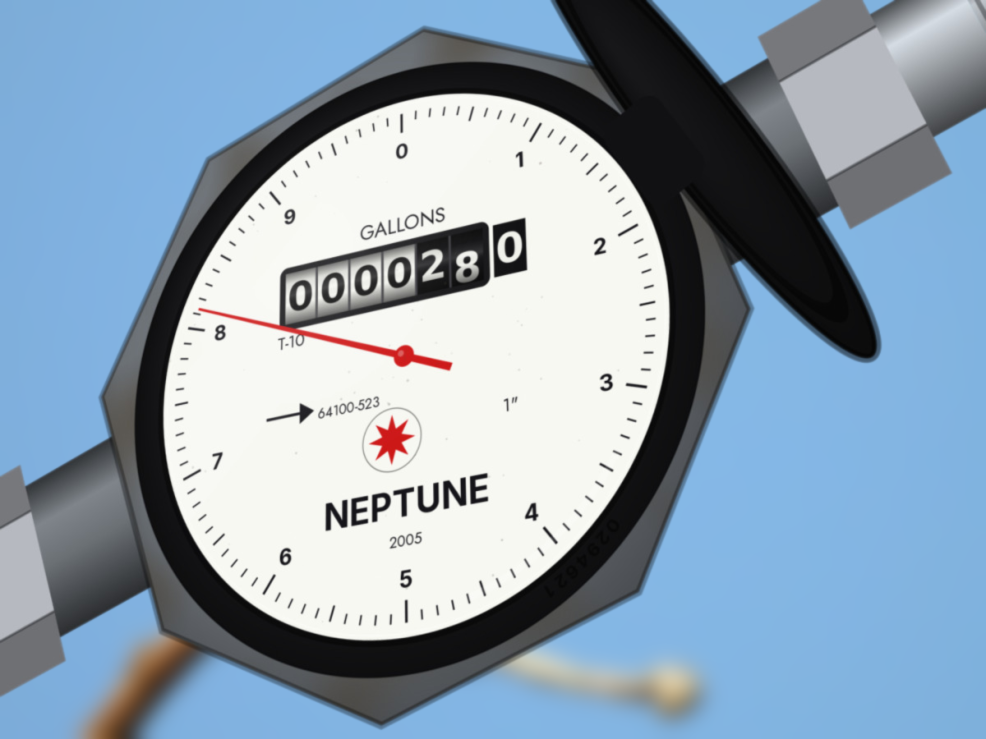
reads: 278.1gal
